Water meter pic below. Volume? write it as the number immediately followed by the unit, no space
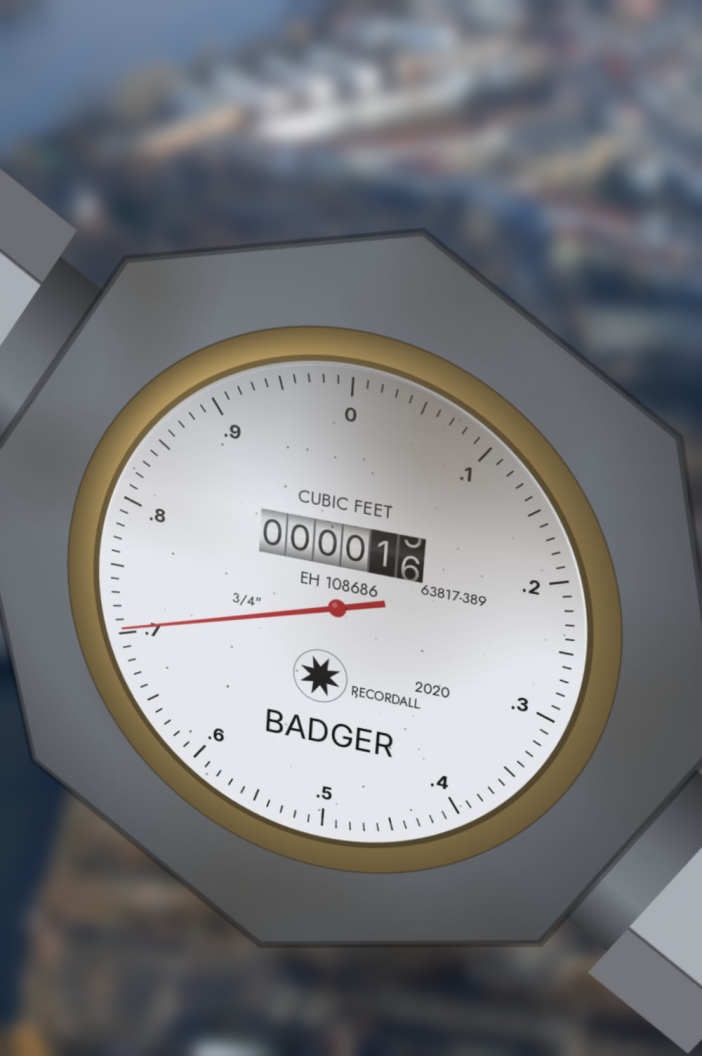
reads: 15.70ft³
